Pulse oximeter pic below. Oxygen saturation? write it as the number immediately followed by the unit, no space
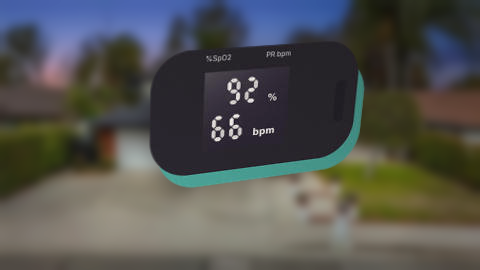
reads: 92%
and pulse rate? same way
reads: 66bpm
